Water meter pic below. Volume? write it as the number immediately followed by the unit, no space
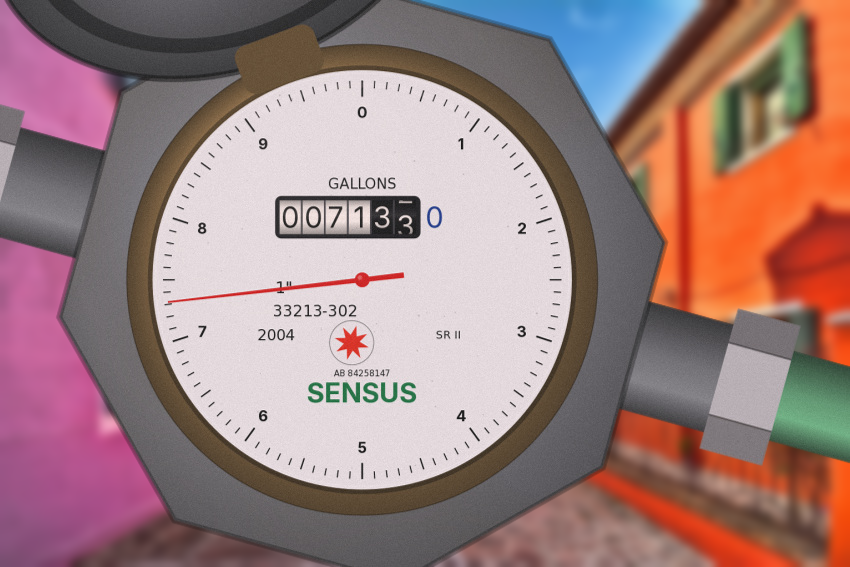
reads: 71327.3gal
